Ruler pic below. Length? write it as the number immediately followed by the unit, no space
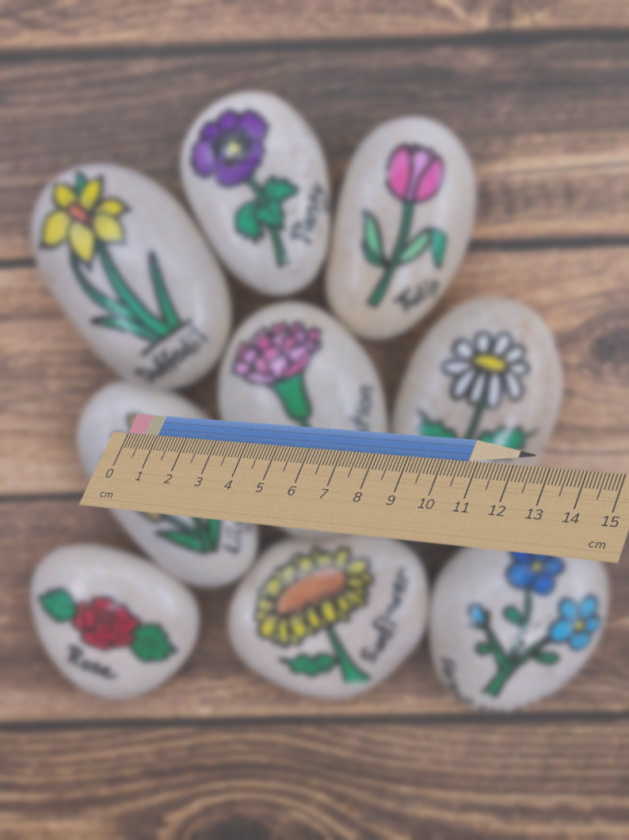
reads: 12.5cm
